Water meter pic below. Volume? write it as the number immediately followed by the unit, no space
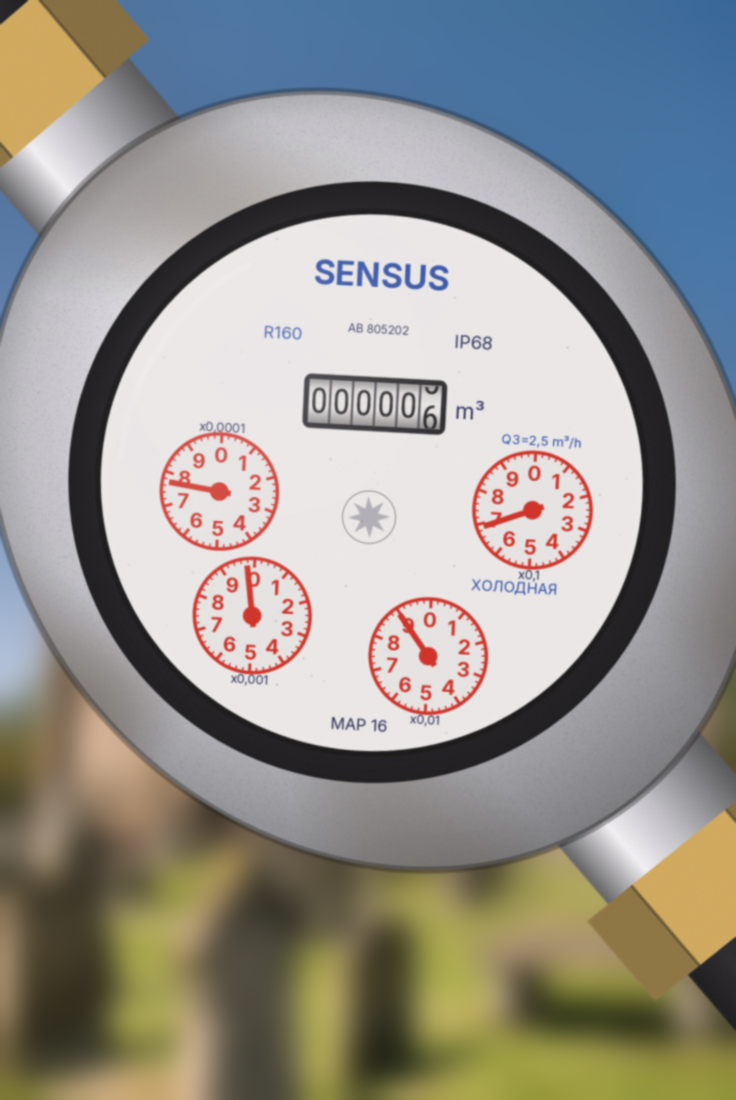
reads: 5.6897m³
